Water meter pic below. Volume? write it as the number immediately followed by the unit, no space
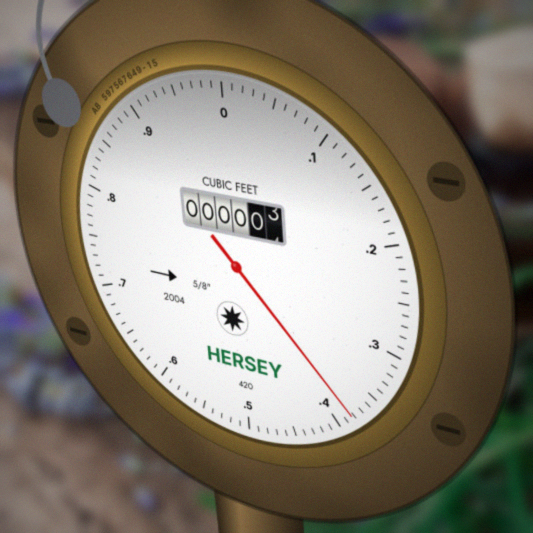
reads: 3.38ft³
